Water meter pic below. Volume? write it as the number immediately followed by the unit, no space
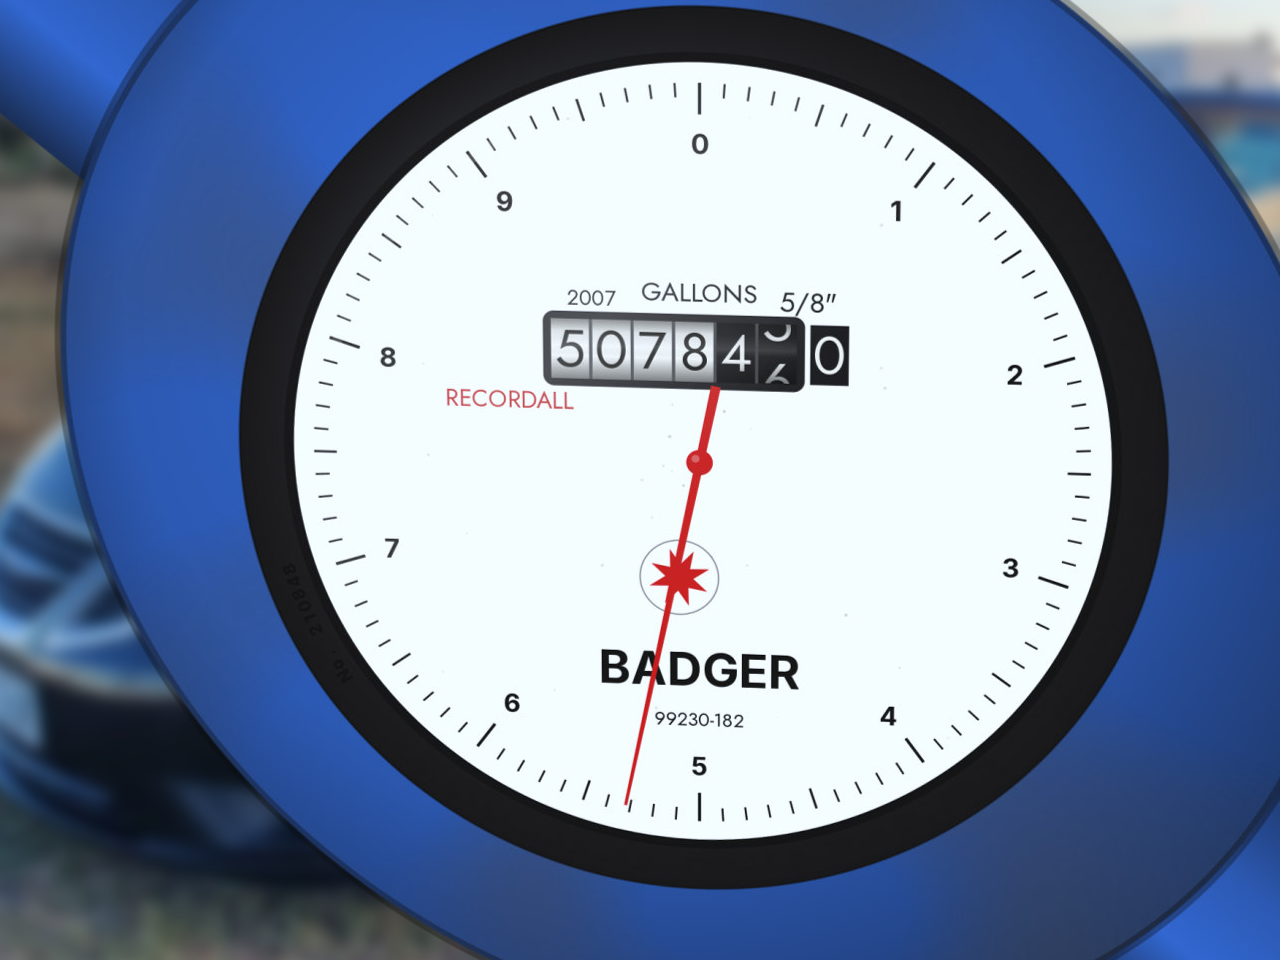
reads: 5078455.3gal
